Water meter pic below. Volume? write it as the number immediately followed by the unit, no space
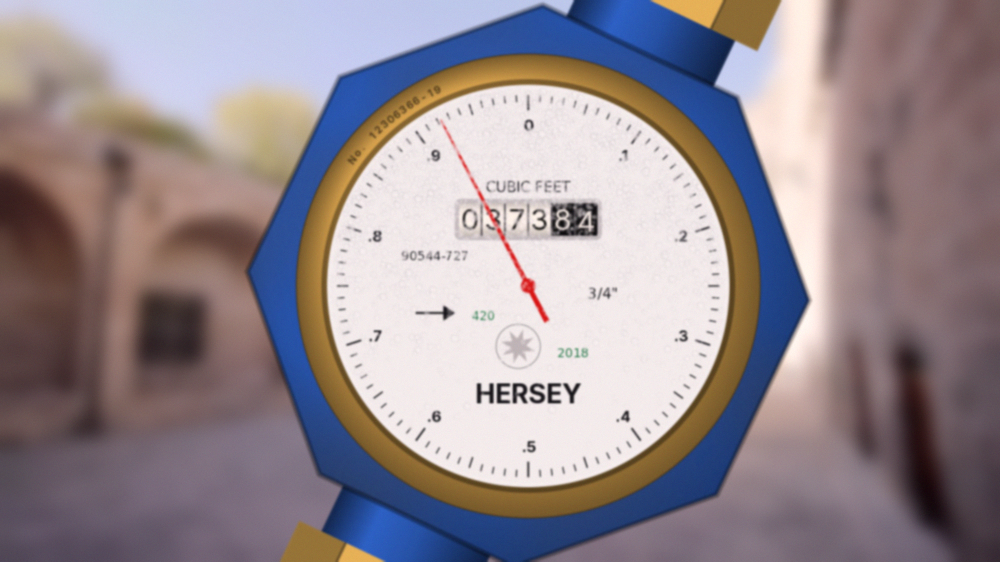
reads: 37383.92ft³
